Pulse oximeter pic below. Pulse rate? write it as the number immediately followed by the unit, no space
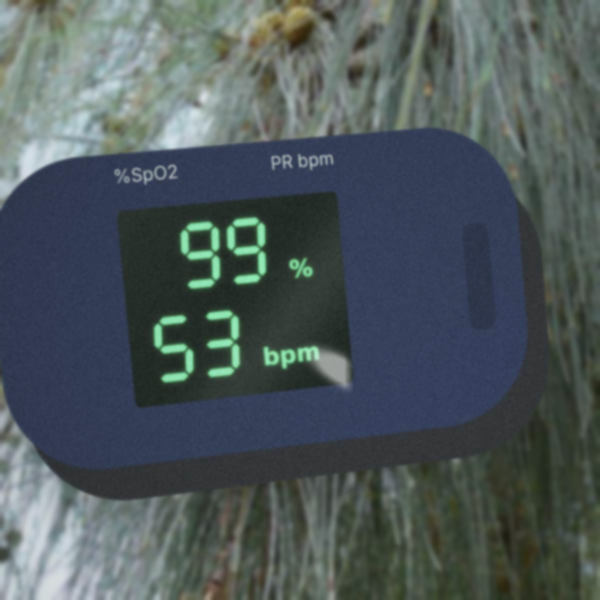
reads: 53bpm
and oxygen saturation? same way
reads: 99%
